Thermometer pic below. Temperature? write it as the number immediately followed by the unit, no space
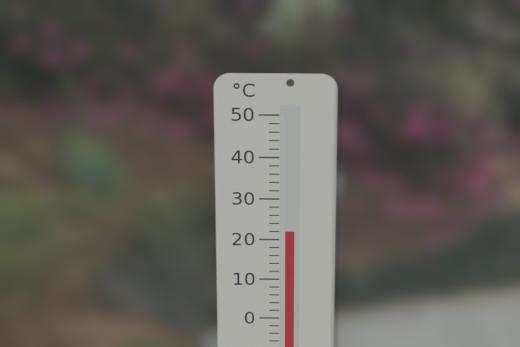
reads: 22°C
